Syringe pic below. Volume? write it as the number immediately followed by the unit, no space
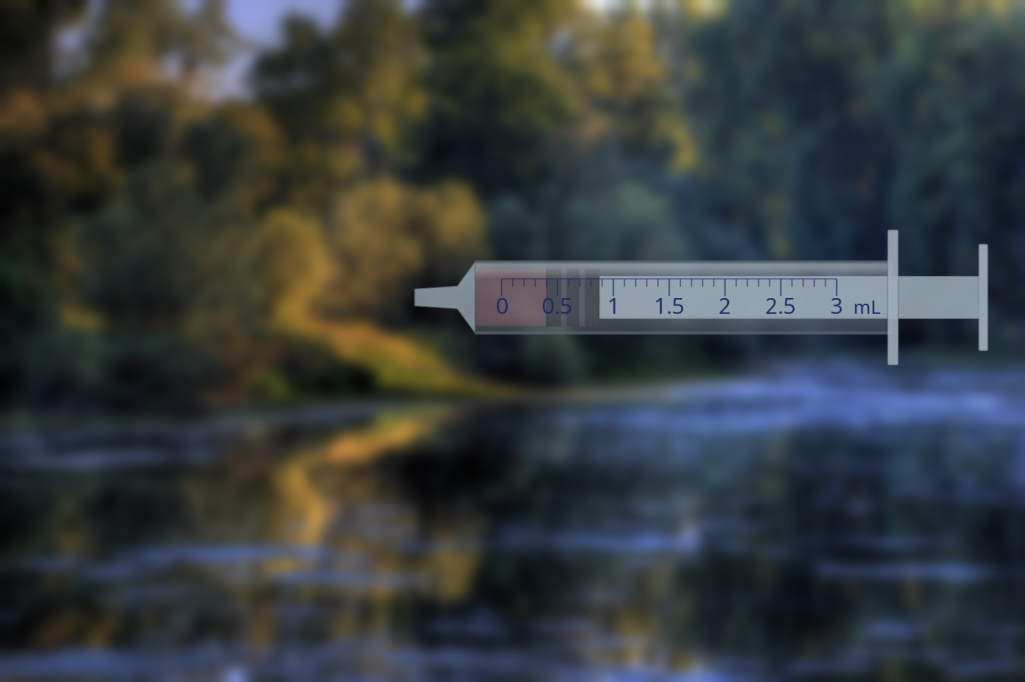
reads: 0.4mL
